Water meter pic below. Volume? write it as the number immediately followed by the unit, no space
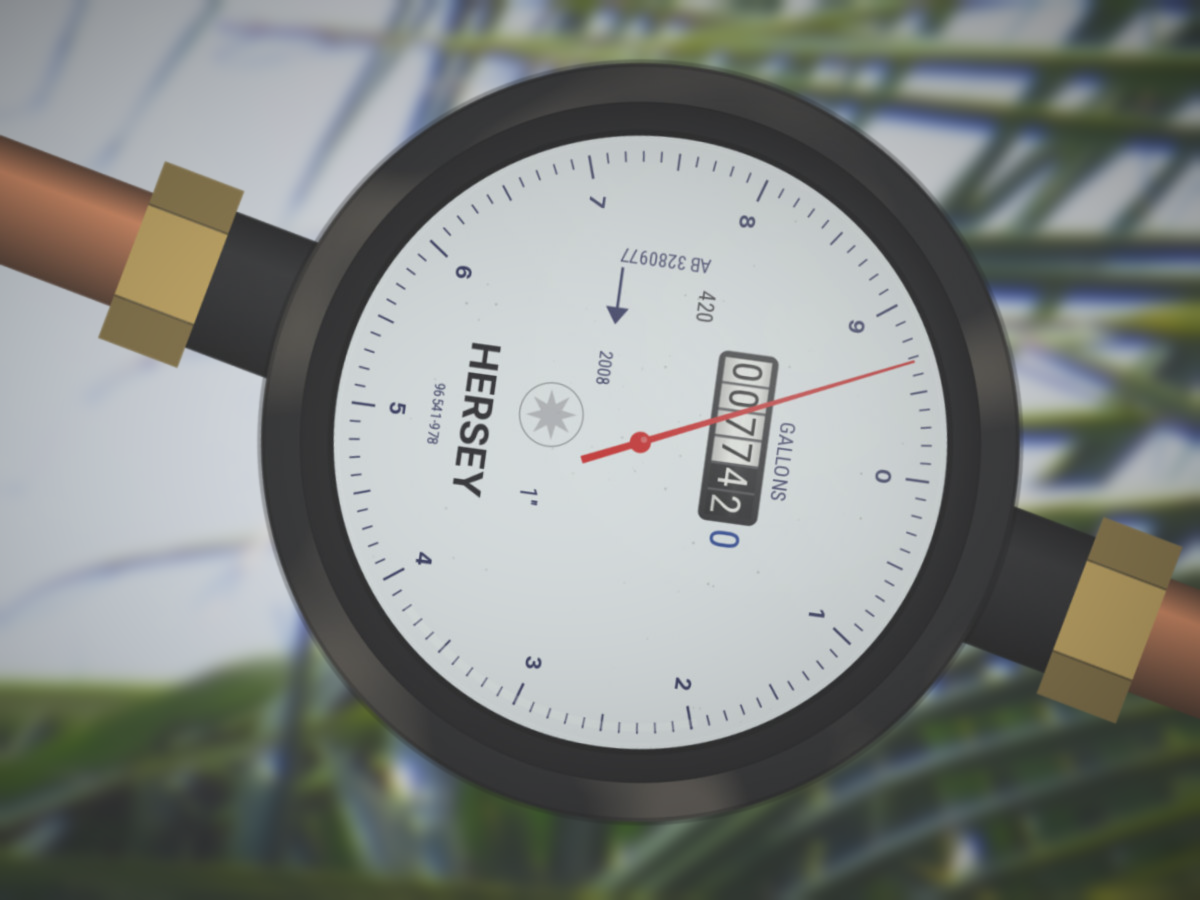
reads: 77419.3gal
